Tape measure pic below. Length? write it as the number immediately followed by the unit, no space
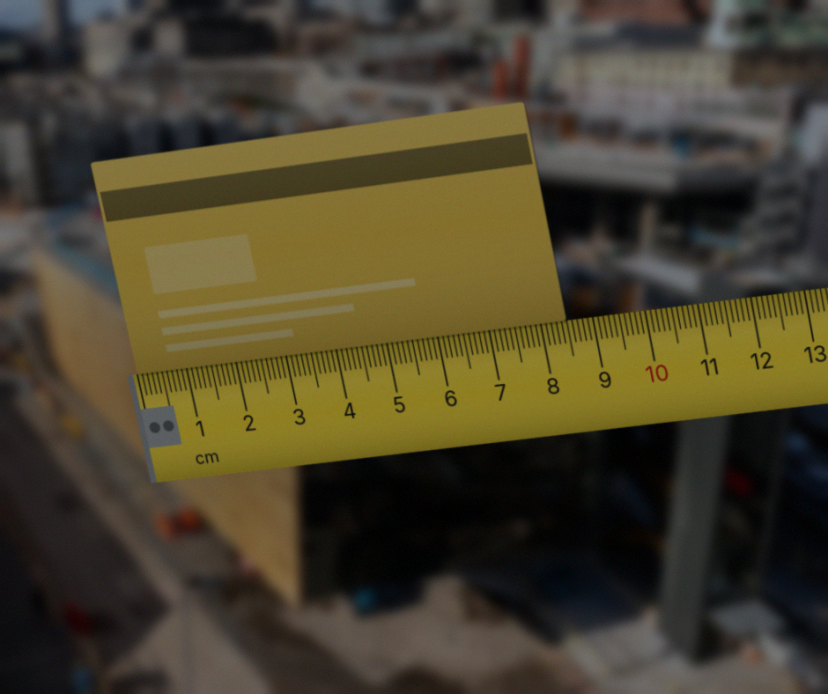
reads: 8.5cm
